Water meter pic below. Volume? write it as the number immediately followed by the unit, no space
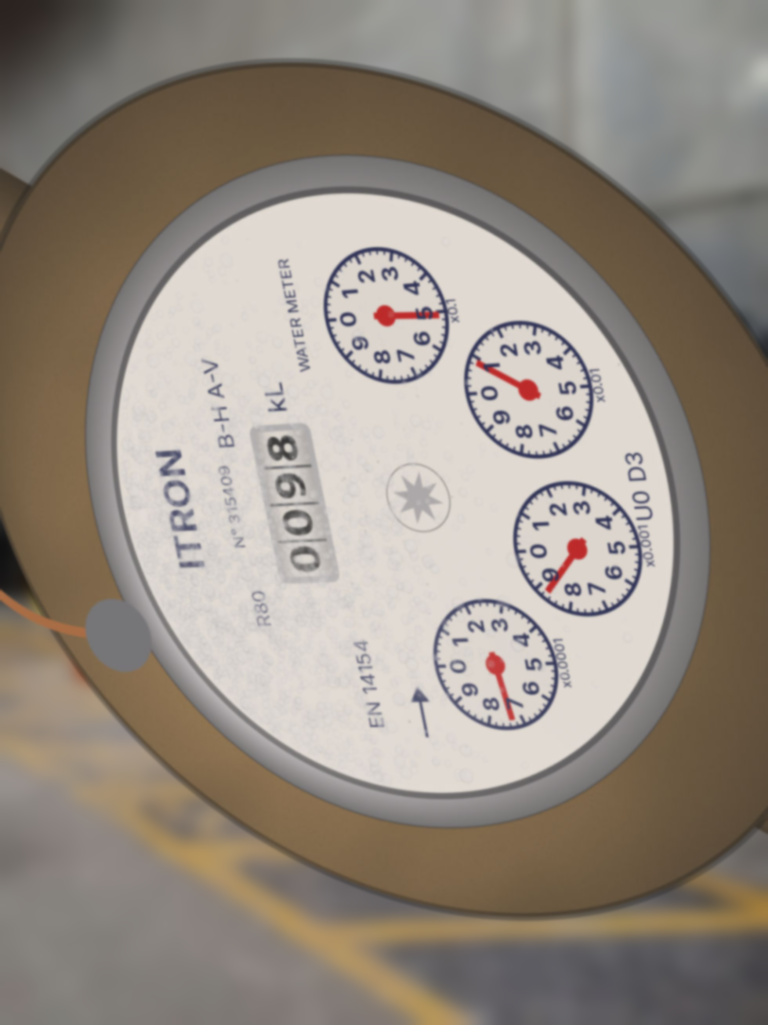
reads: 98.5087kL
